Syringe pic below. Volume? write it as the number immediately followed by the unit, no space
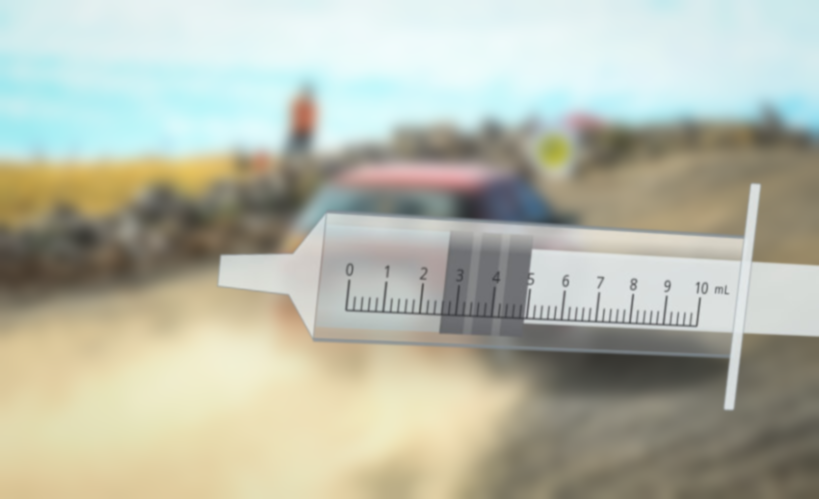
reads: 2.6mL
